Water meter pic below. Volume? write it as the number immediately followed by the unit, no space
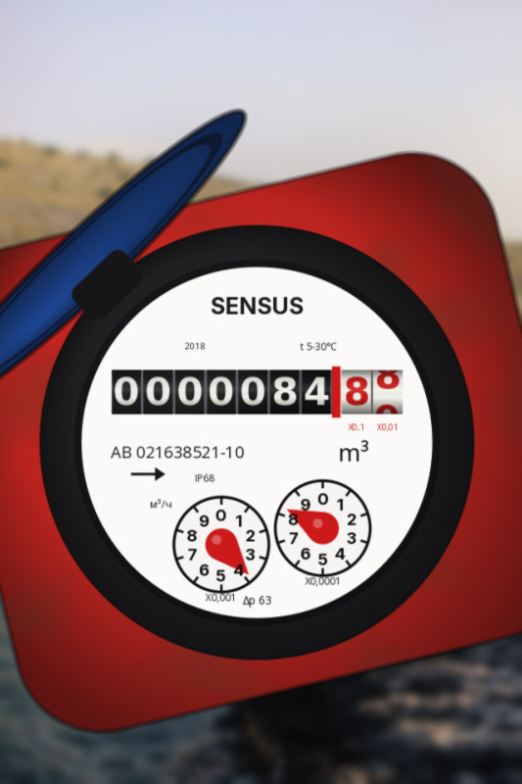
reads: 84.8838m³
